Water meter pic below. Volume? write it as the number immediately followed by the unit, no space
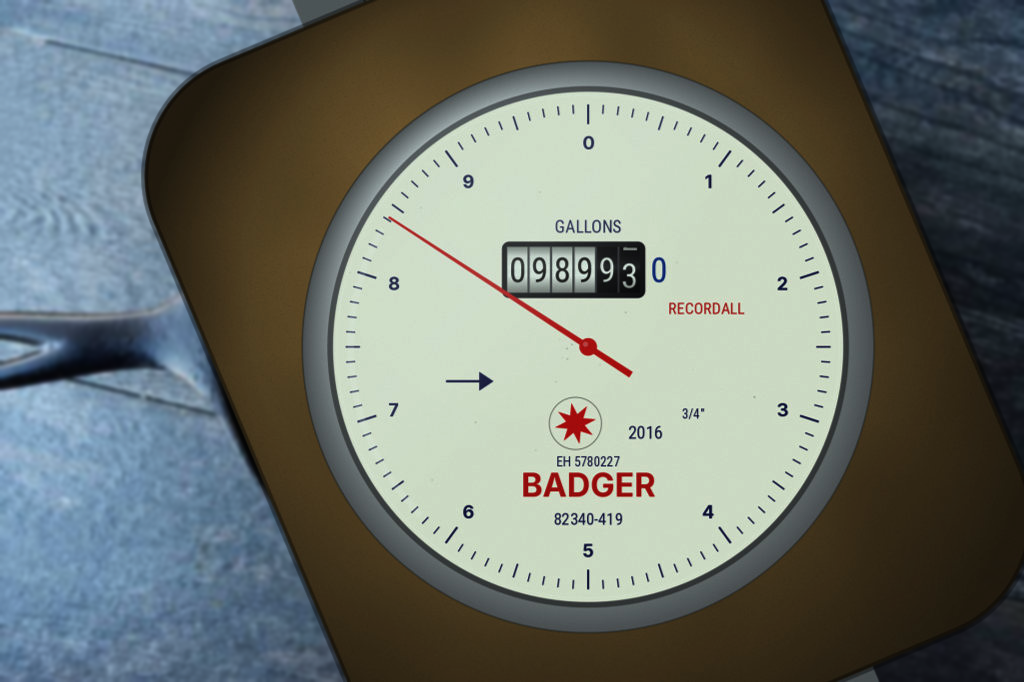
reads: 989928.4gal
